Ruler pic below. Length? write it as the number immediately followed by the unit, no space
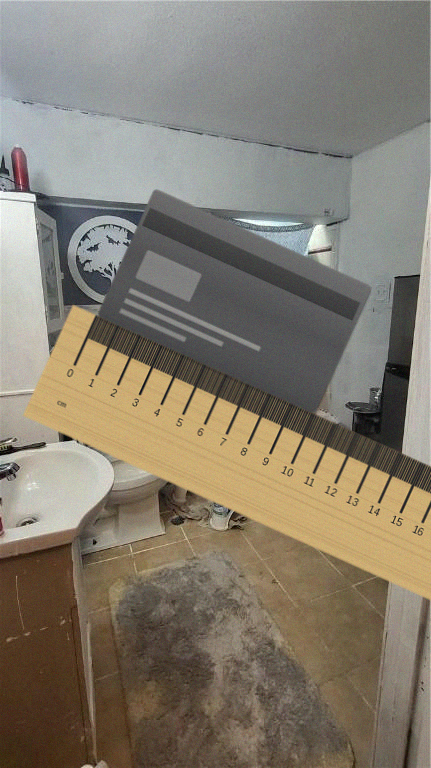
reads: 10cm
